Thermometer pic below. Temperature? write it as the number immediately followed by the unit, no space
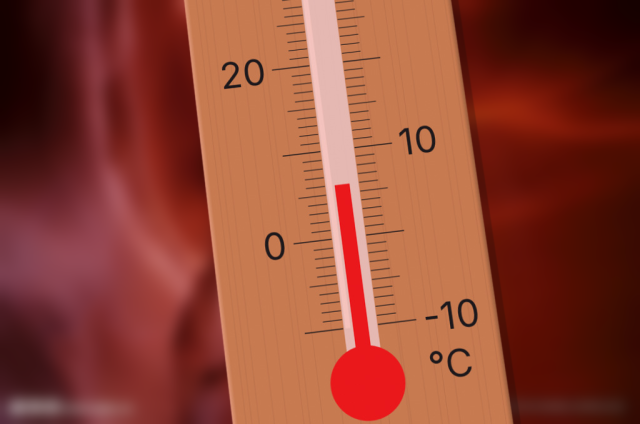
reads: 6°C
